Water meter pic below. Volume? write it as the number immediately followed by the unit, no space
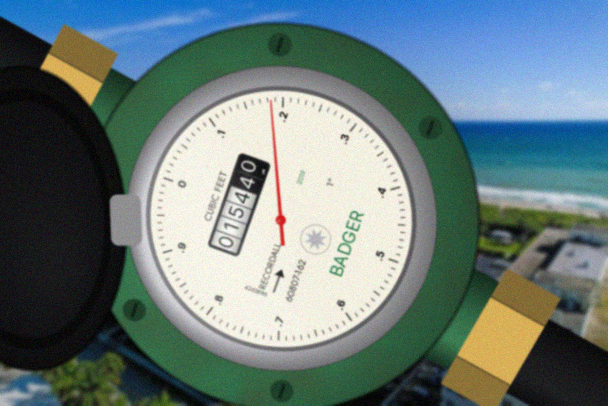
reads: 15440.18ft³
